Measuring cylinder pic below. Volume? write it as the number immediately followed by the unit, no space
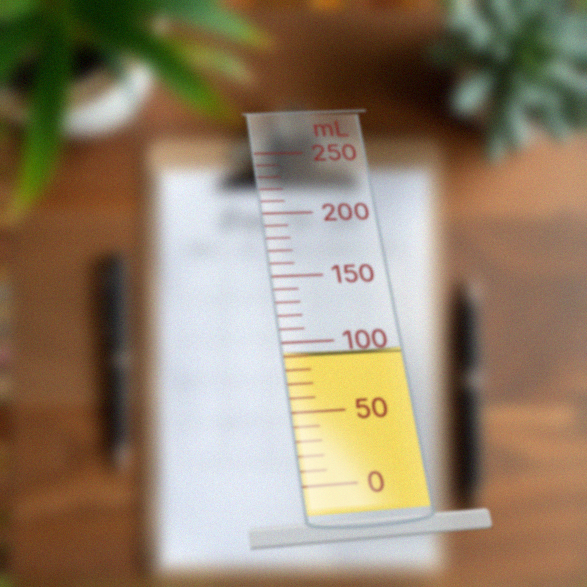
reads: 90mL
